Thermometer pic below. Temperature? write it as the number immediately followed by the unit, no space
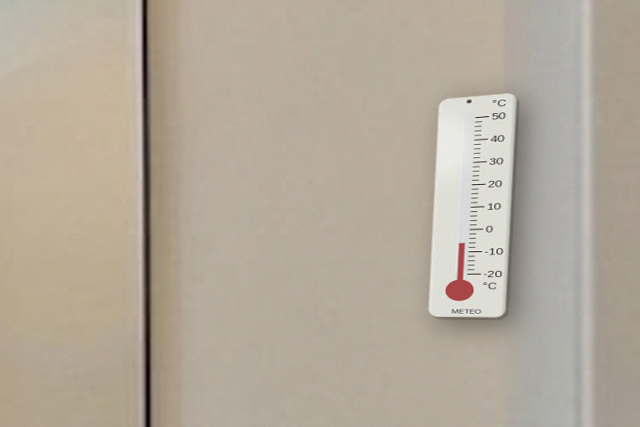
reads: -6°C
